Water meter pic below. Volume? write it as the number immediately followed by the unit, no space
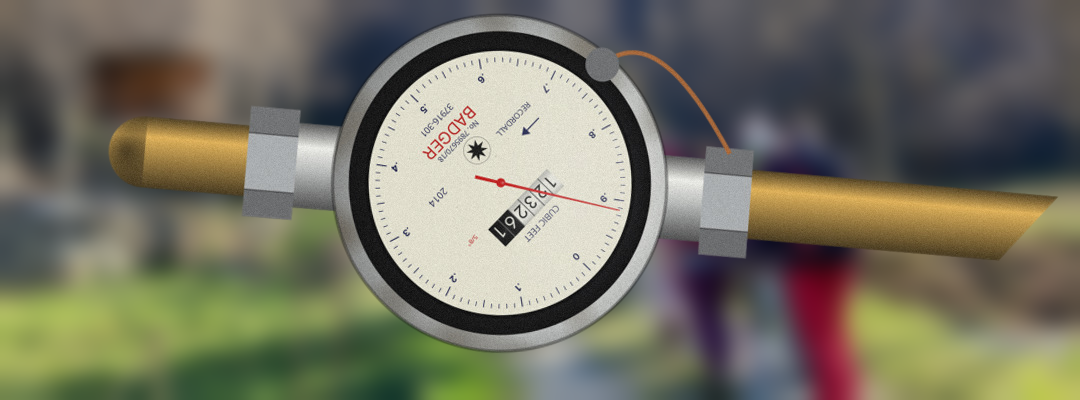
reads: 123260.91ft³
